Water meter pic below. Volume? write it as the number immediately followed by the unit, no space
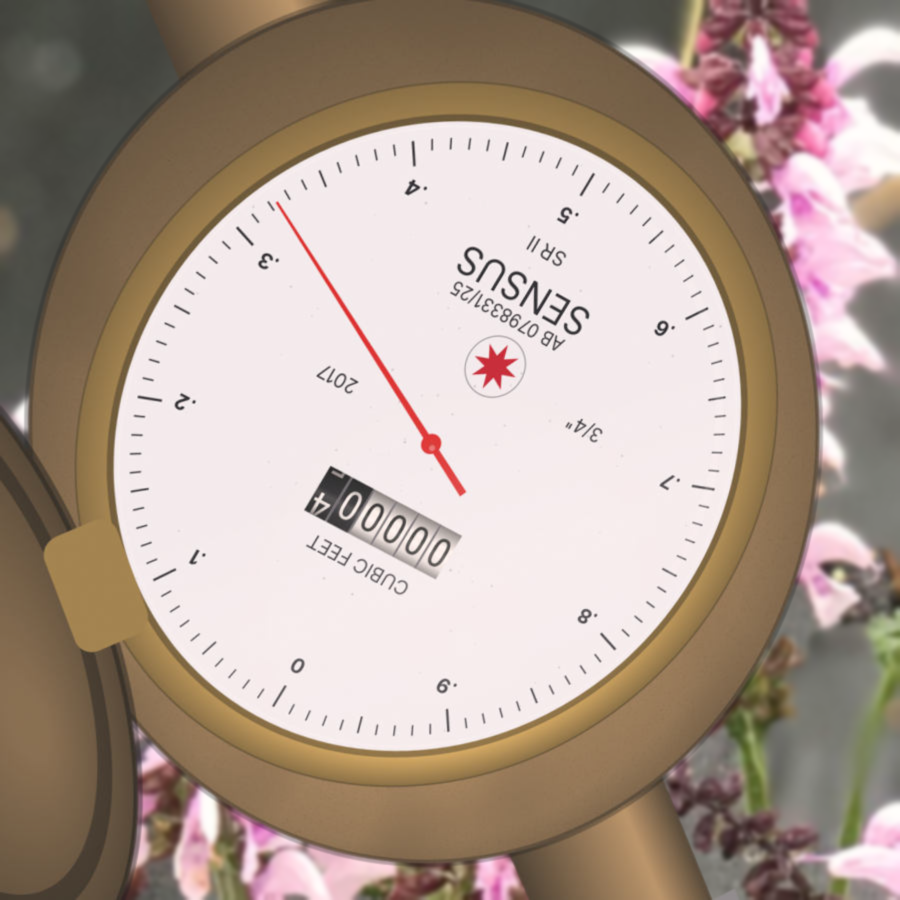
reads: 4.32ft³
